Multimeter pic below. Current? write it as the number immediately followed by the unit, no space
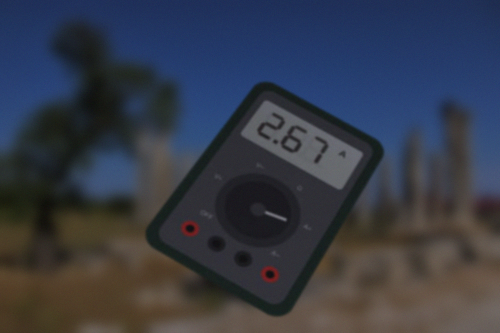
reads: 2.67A
